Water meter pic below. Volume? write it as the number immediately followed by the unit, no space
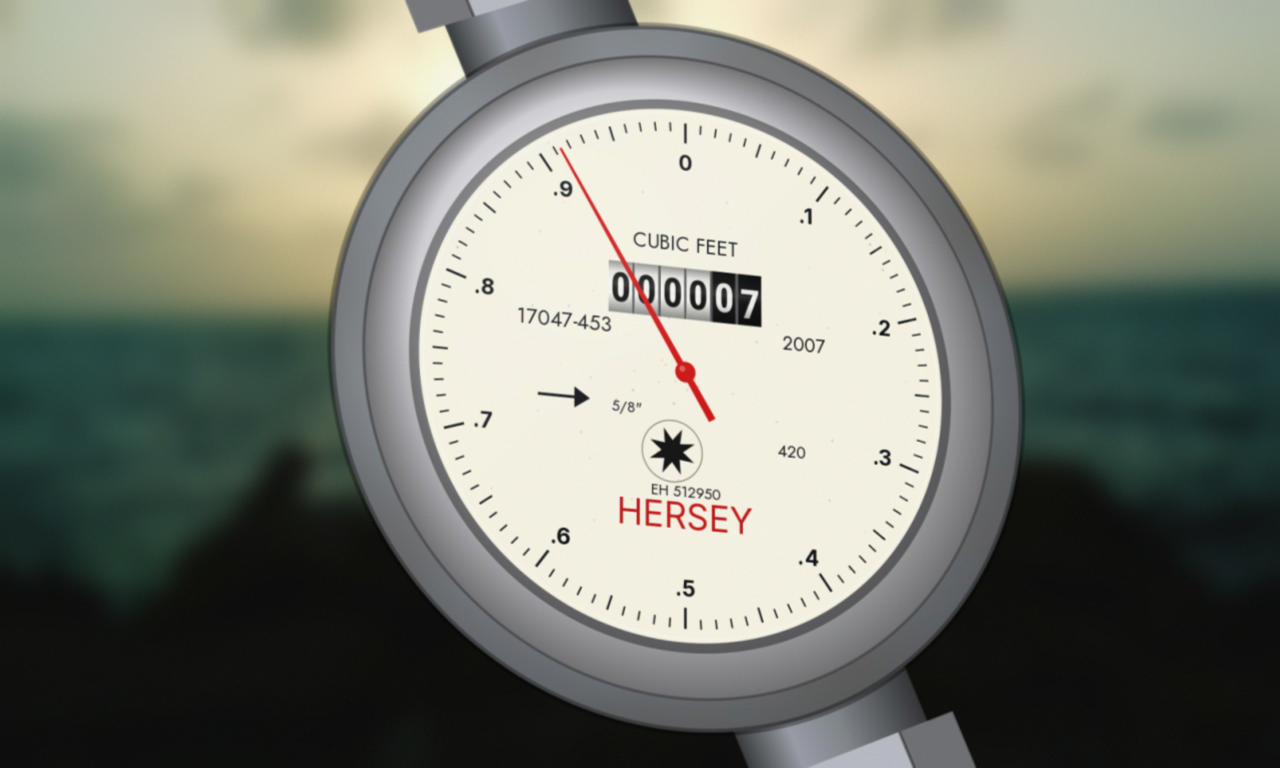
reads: 6.91ft³
